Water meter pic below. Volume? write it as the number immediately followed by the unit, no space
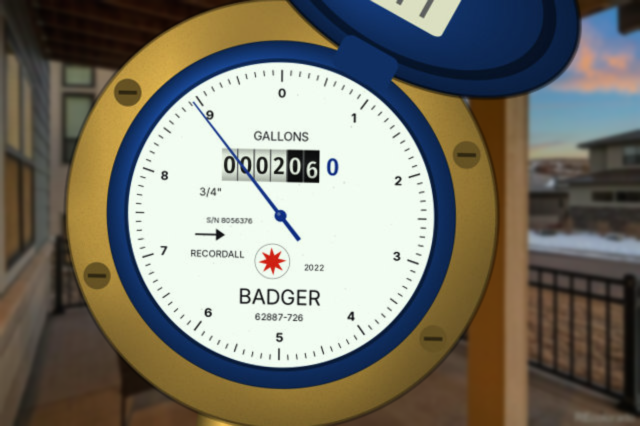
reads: 2058.9gal
